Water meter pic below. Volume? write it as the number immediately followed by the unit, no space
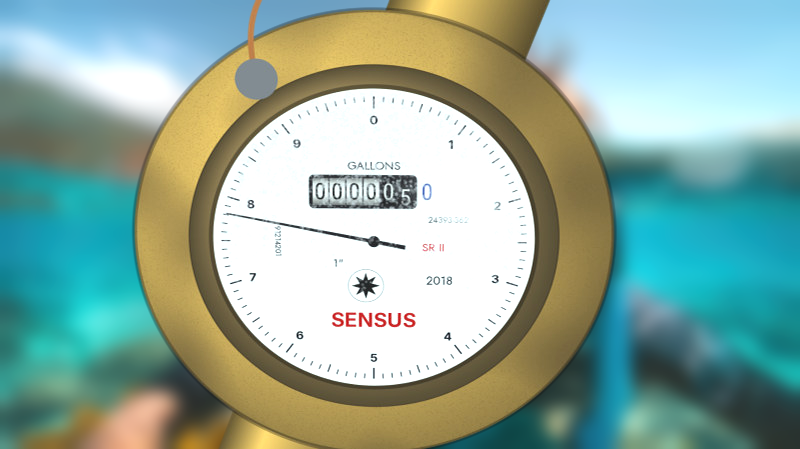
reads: 47.8gal
